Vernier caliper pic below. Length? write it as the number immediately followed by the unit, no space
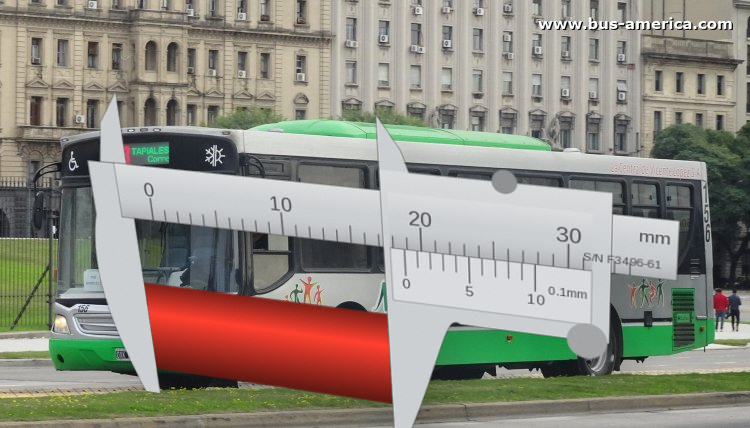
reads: 18.8mm
